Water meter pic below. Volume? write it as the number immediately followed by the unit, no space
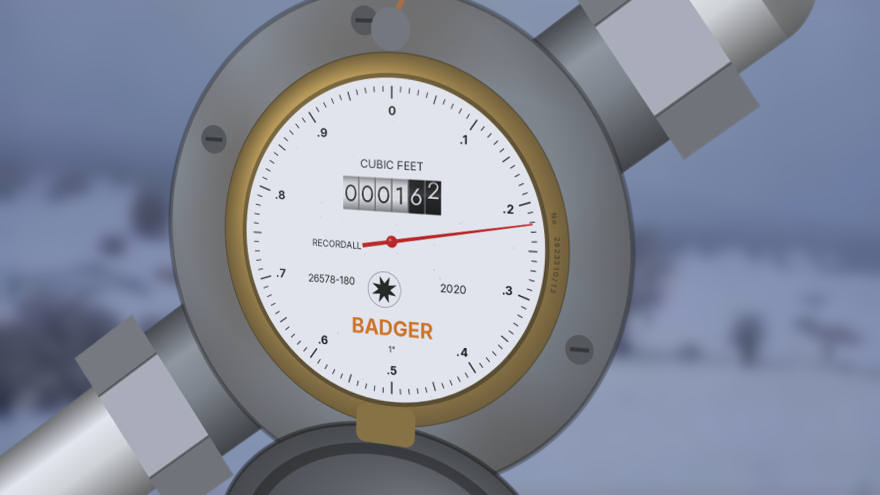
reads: 162.22ft³
